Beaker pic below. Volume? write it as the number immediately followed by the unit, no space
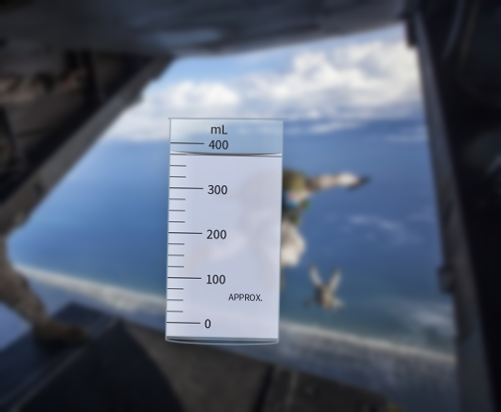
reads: 375mL
